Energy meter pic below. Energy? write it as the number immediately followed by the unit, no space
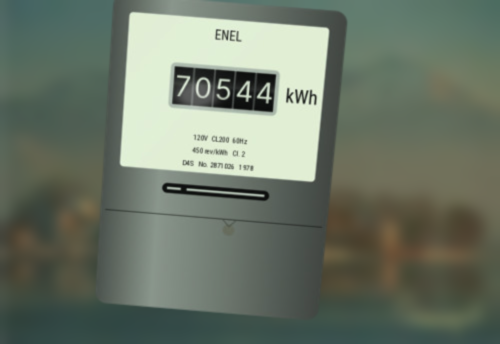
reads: 70544kWh
